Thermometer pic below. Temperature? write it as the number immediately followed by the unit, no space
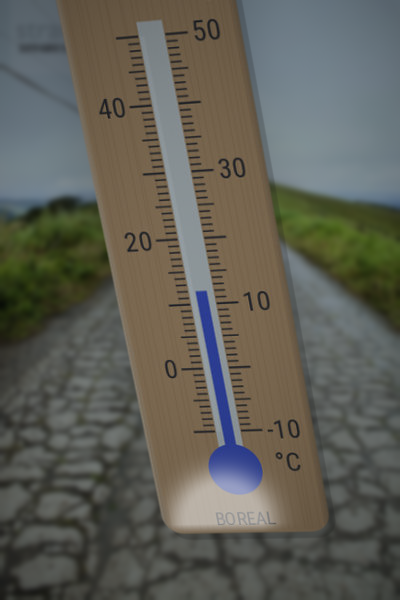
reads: 12°C
